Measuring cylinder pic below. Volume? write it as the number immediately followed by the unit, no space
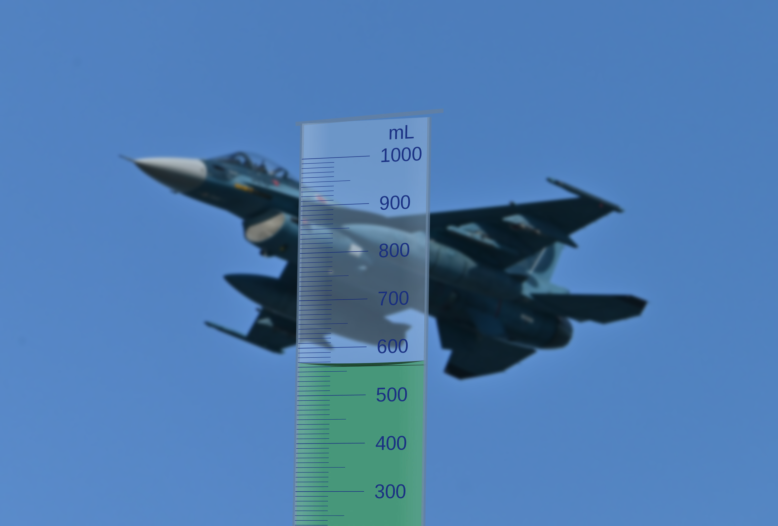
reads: 560mL
